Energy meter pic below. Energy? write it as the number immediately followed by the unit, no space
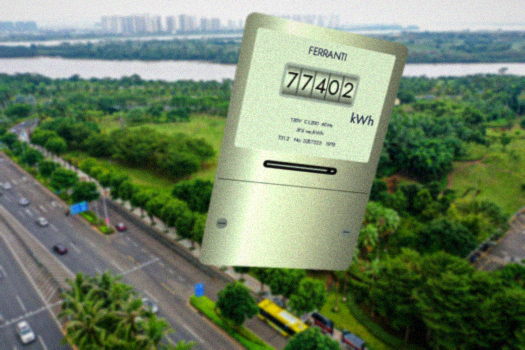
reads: 77402kWh
